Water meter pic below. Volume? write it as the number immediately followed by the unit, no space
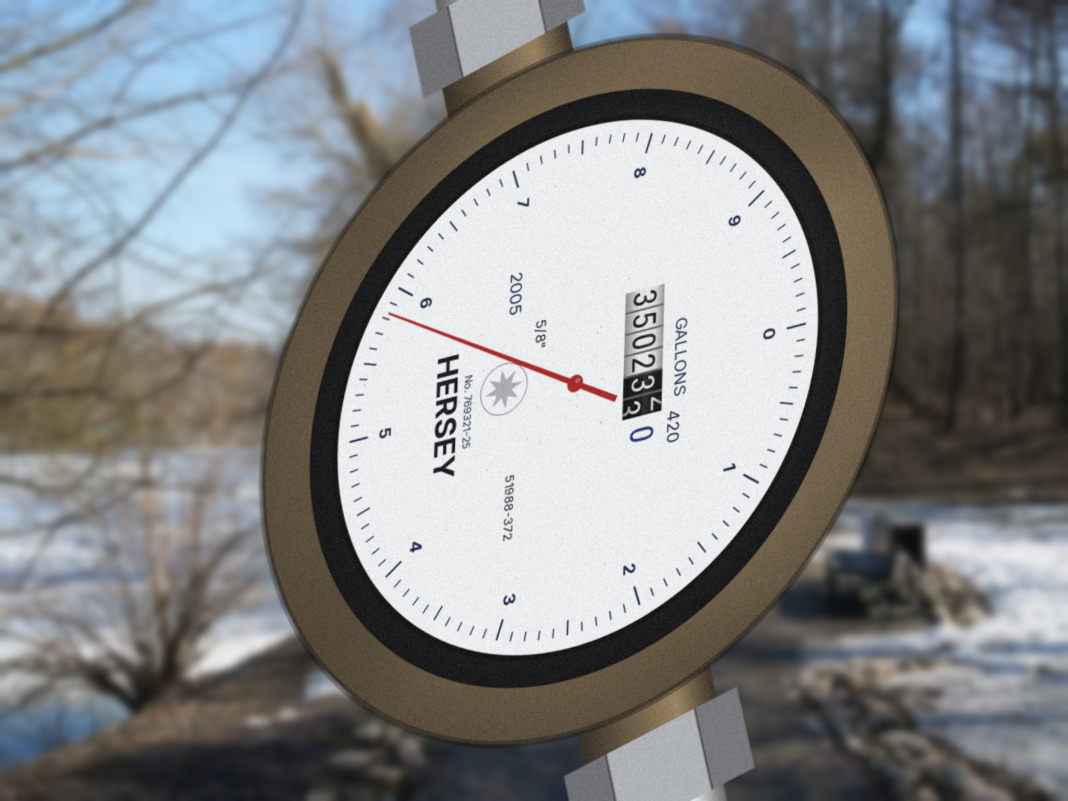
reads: 3502325.8gal
